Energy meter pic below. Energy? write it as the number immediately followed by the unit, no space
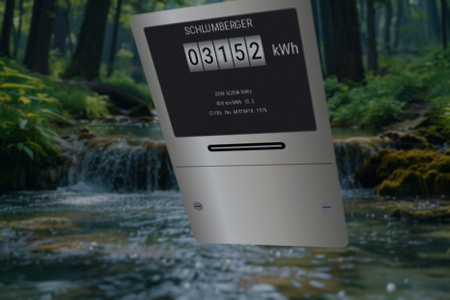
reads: 3152kWh
